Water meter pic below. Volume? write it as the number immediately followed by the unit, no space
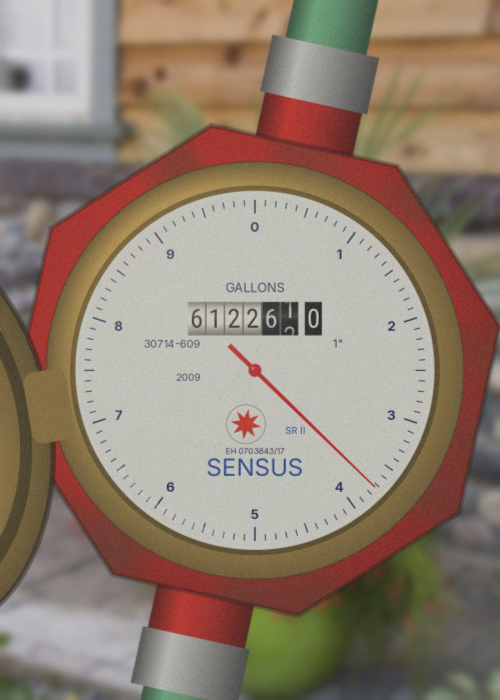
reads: 6122613.7gal
